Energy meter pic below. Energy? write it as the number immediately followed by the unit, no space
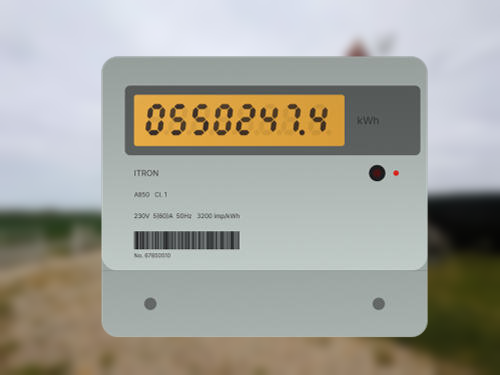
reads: 550247.4kWh
